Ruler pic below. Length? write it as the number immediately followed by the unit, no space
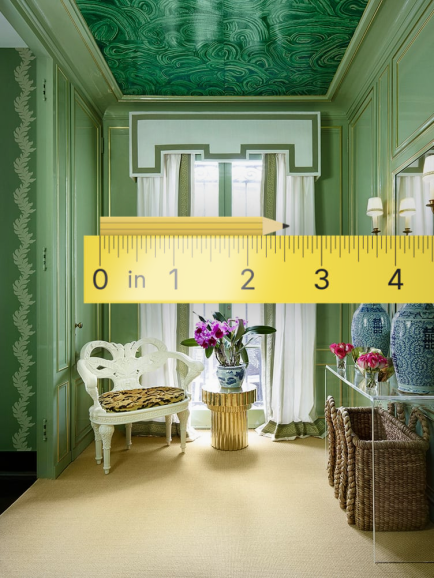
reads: 2.5625in
